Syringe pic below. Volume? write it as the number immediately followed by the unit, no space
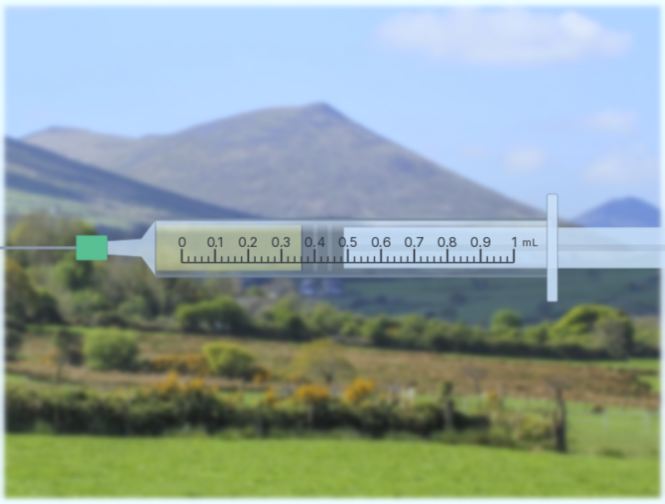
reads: 0.36mL
